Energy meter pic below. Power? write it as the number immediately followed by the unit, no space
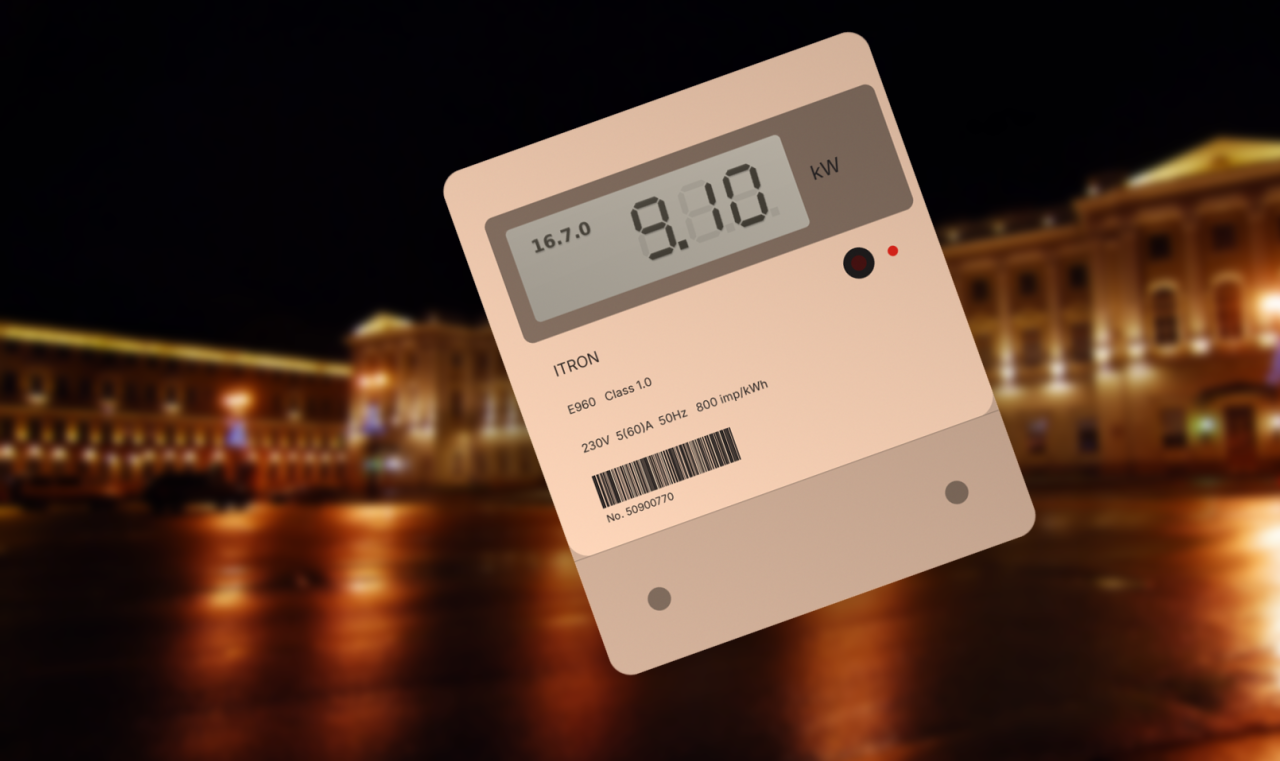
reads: 9.10kW
